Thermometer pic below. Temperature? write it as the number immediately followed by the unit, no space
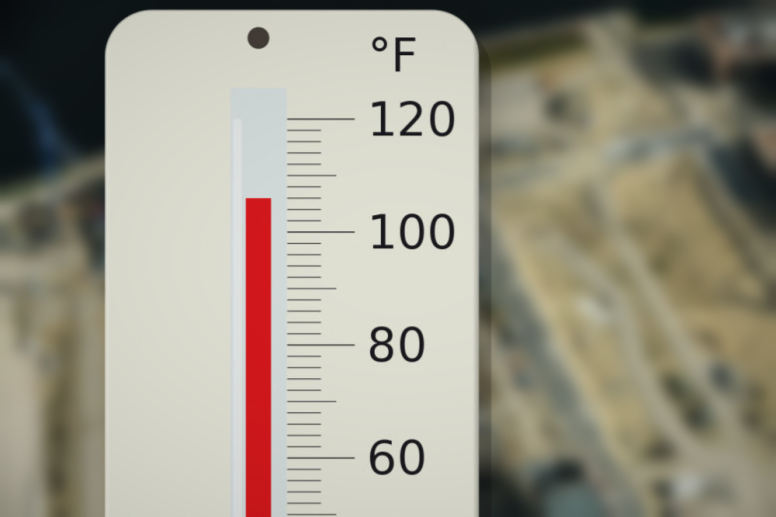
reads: 106°F
